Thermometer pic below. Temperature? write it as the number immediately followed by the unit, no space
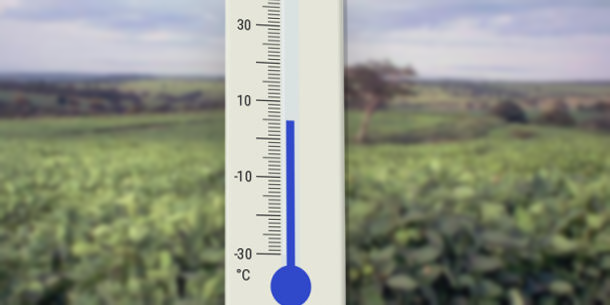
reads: 5°C
